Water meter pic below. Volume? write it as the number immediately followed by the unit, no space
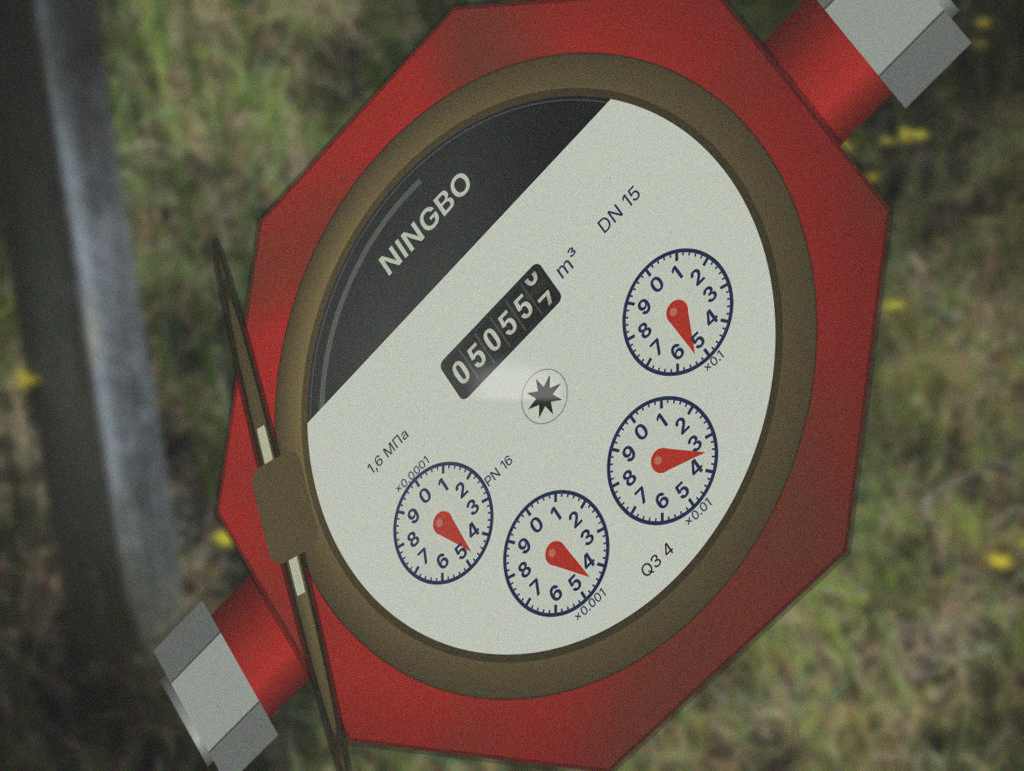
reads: 50556.5344m³
